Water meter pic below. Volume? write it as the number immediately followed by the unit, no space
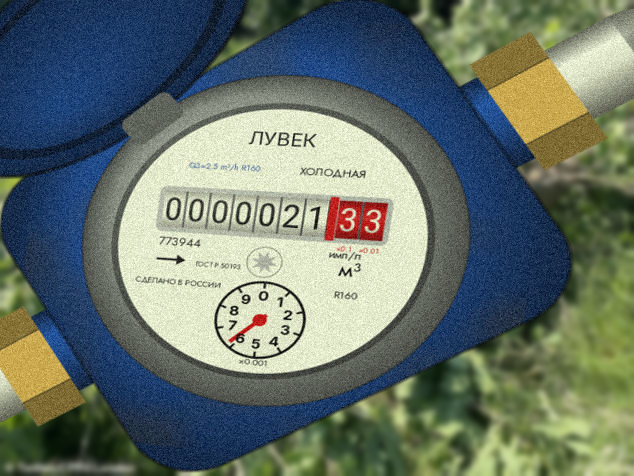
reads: 21.336m³
